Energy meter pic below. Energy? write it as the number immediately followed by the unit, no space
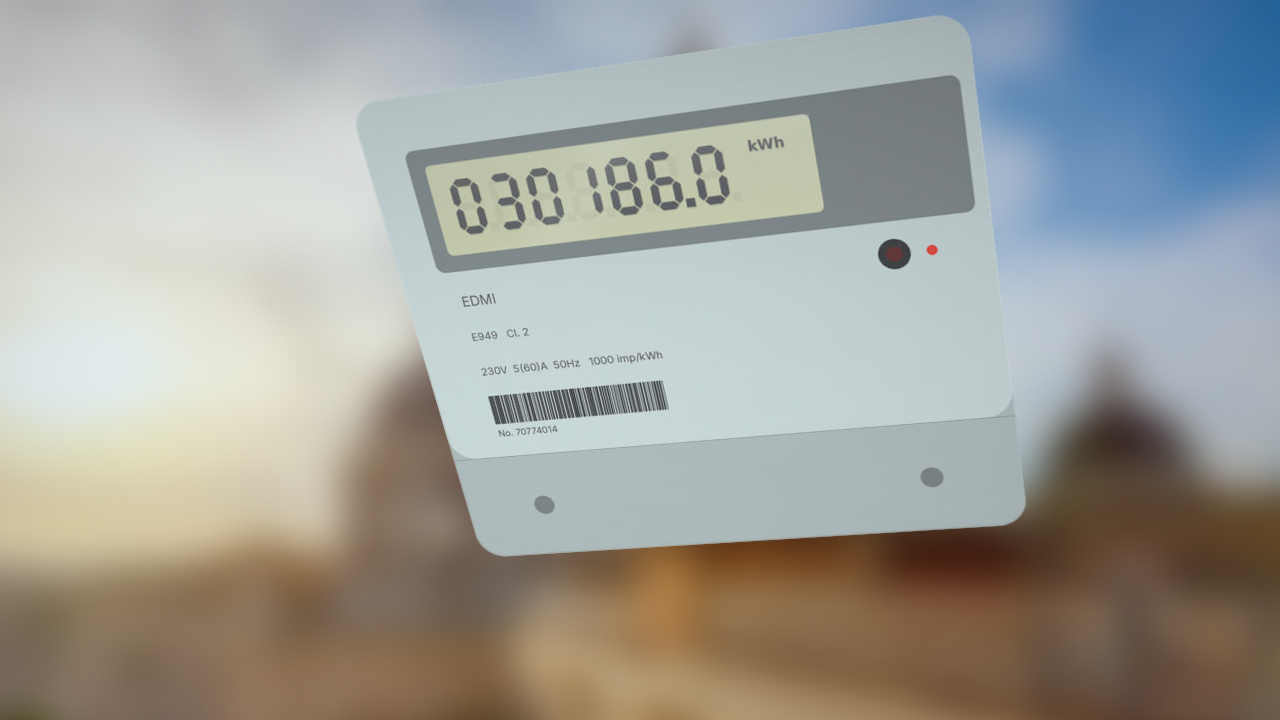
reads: 30186.0kWh
